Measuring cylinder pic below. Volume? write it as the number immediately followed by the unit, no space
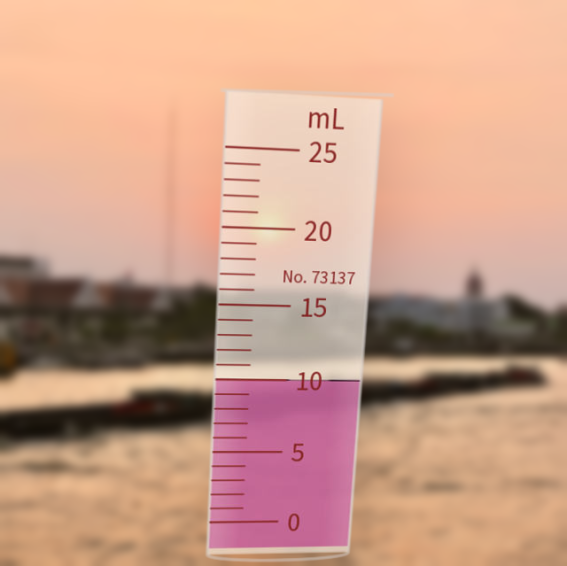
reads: 10mL
